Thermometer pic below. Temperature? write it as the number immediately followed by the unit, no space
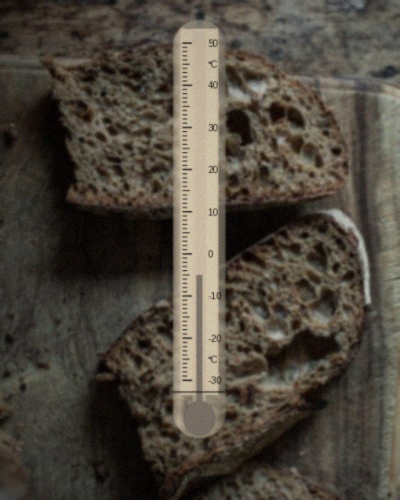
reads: -5°C
